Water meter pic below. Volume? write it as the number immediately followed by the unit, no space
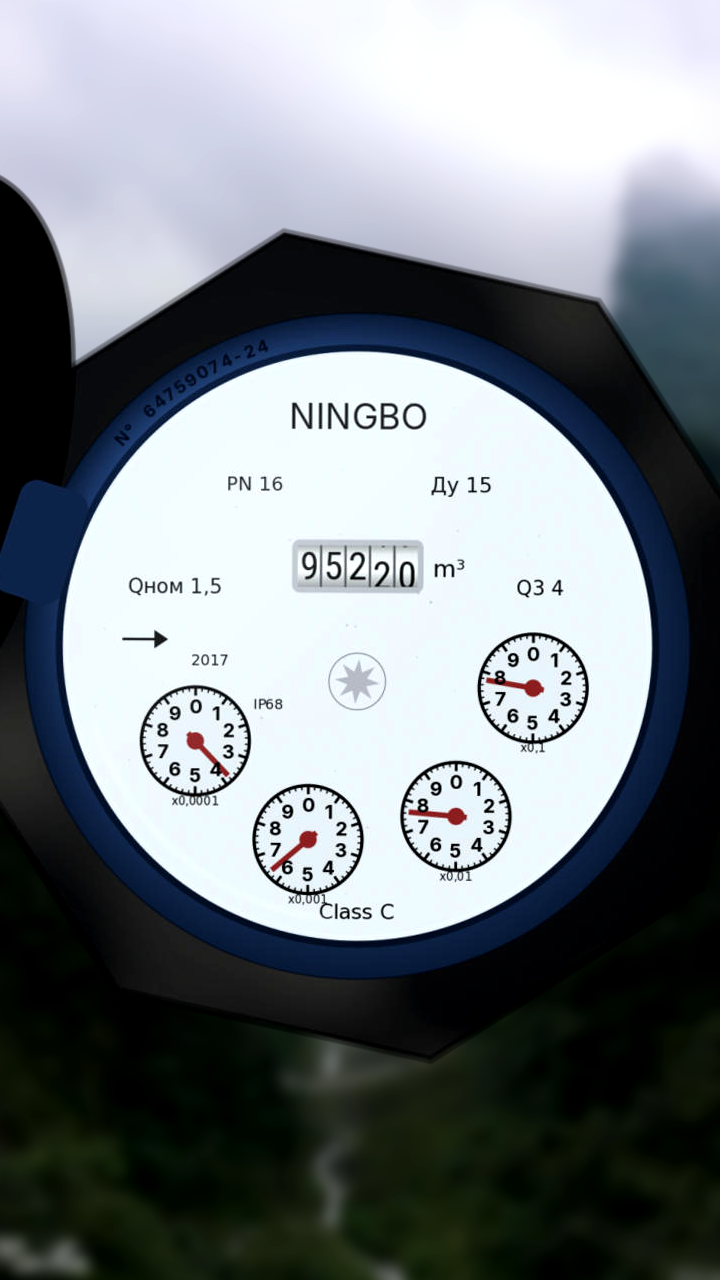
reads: 95219.7763m³
